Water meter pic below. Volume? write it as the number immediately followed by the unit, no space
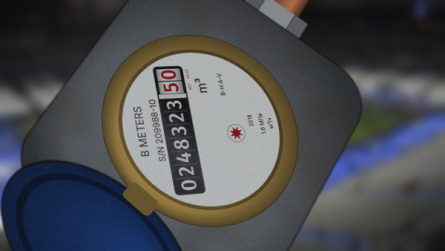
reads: 248323.50m³
